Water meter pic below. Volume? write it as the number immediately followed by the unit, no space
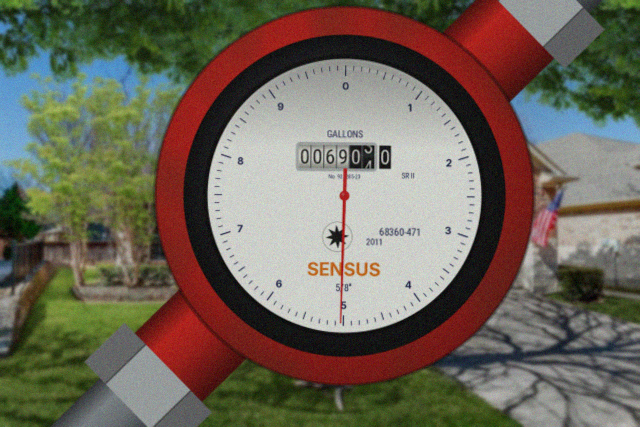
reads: 69035.0gal
